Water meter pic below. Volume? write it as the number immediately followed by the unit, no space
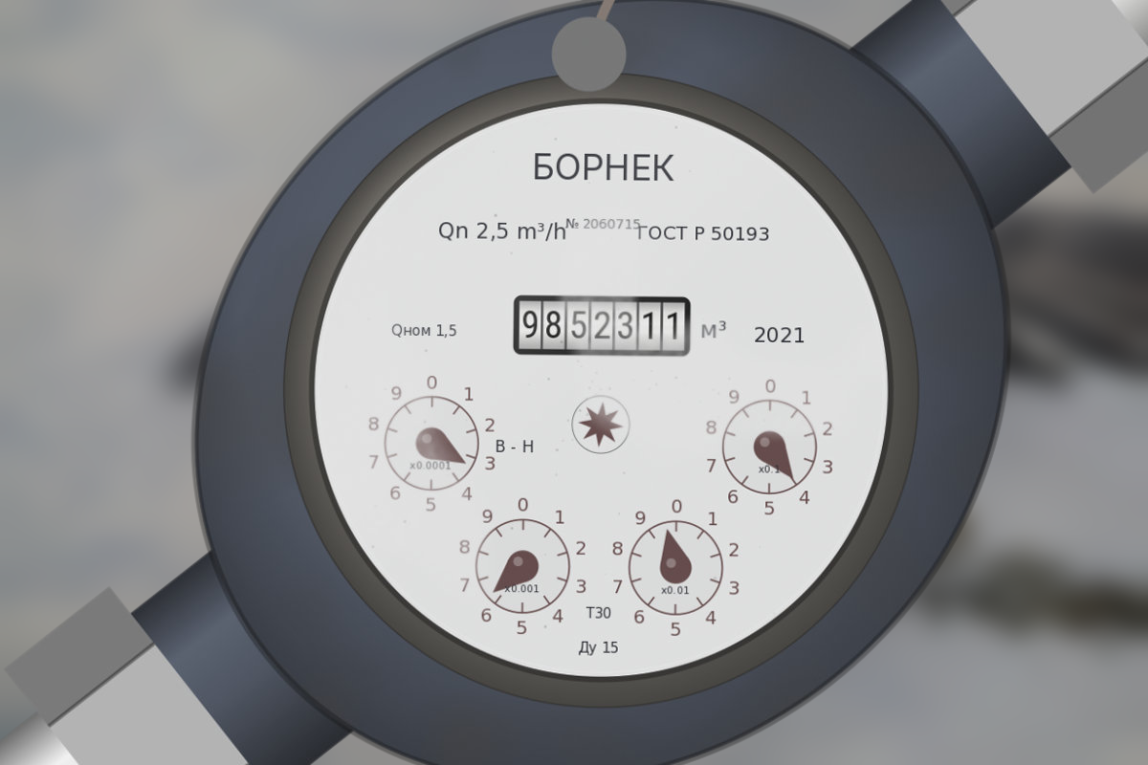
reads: 9852311.3963m³
